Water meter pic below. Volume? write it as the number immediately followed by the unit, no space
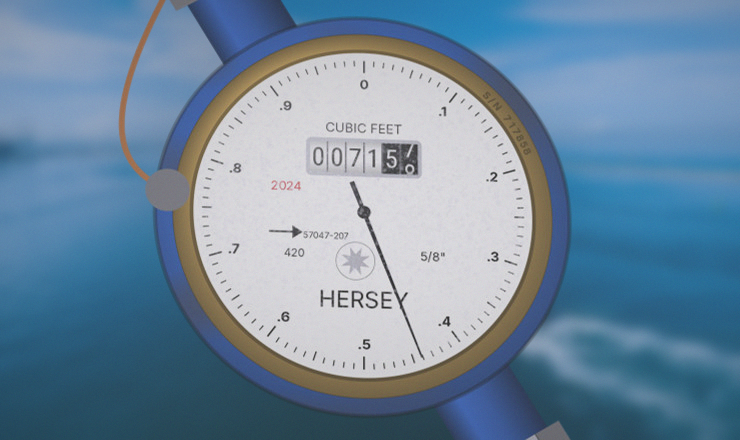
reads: 7157.44ft³
